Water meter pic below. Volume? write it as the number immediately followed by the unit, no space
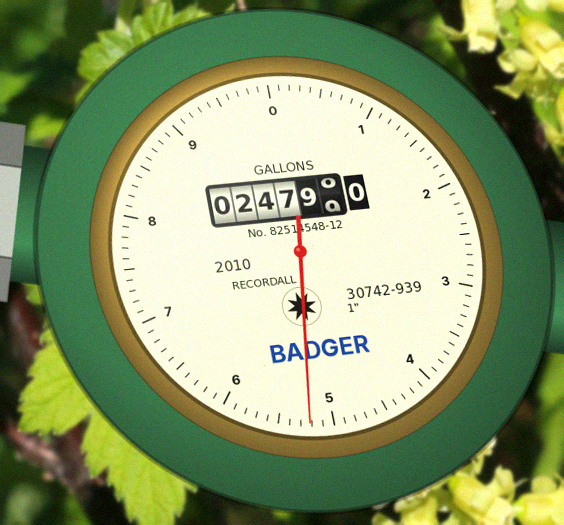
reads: 247985.2gal
